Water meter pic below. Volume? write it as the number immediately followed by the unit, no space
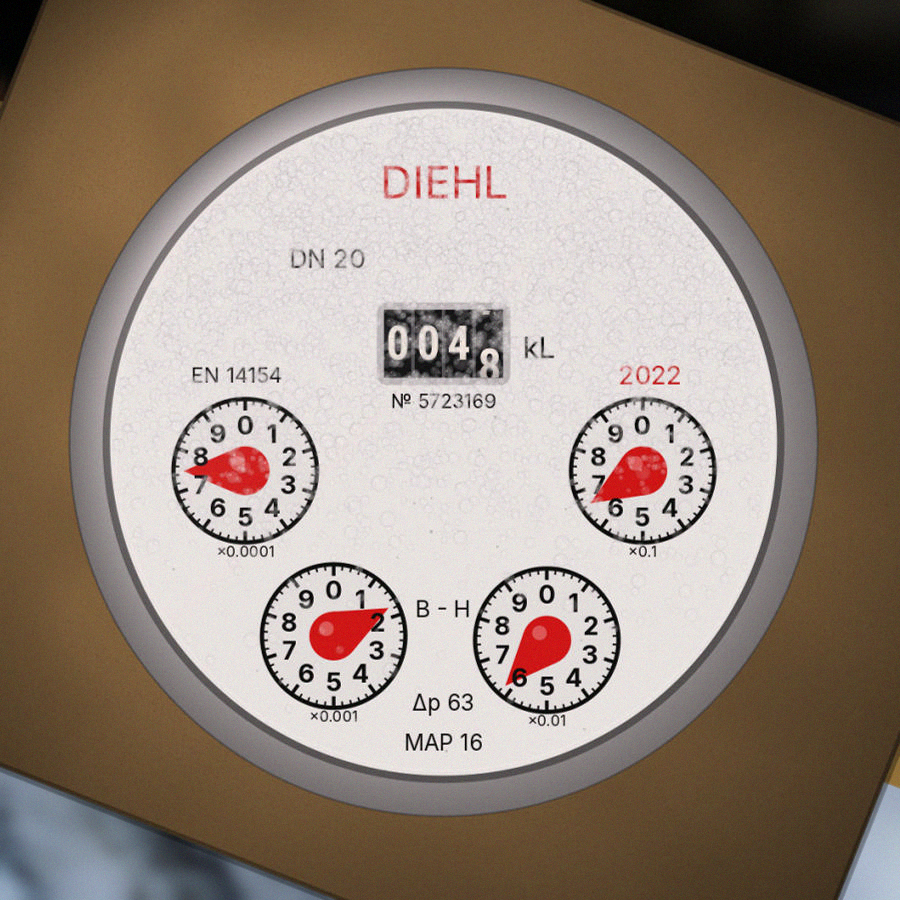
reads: 47.6617kL
